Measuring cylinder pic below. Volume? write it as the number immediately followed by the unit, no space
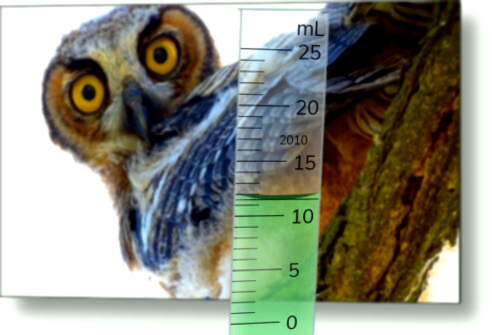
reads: 11.5mL
